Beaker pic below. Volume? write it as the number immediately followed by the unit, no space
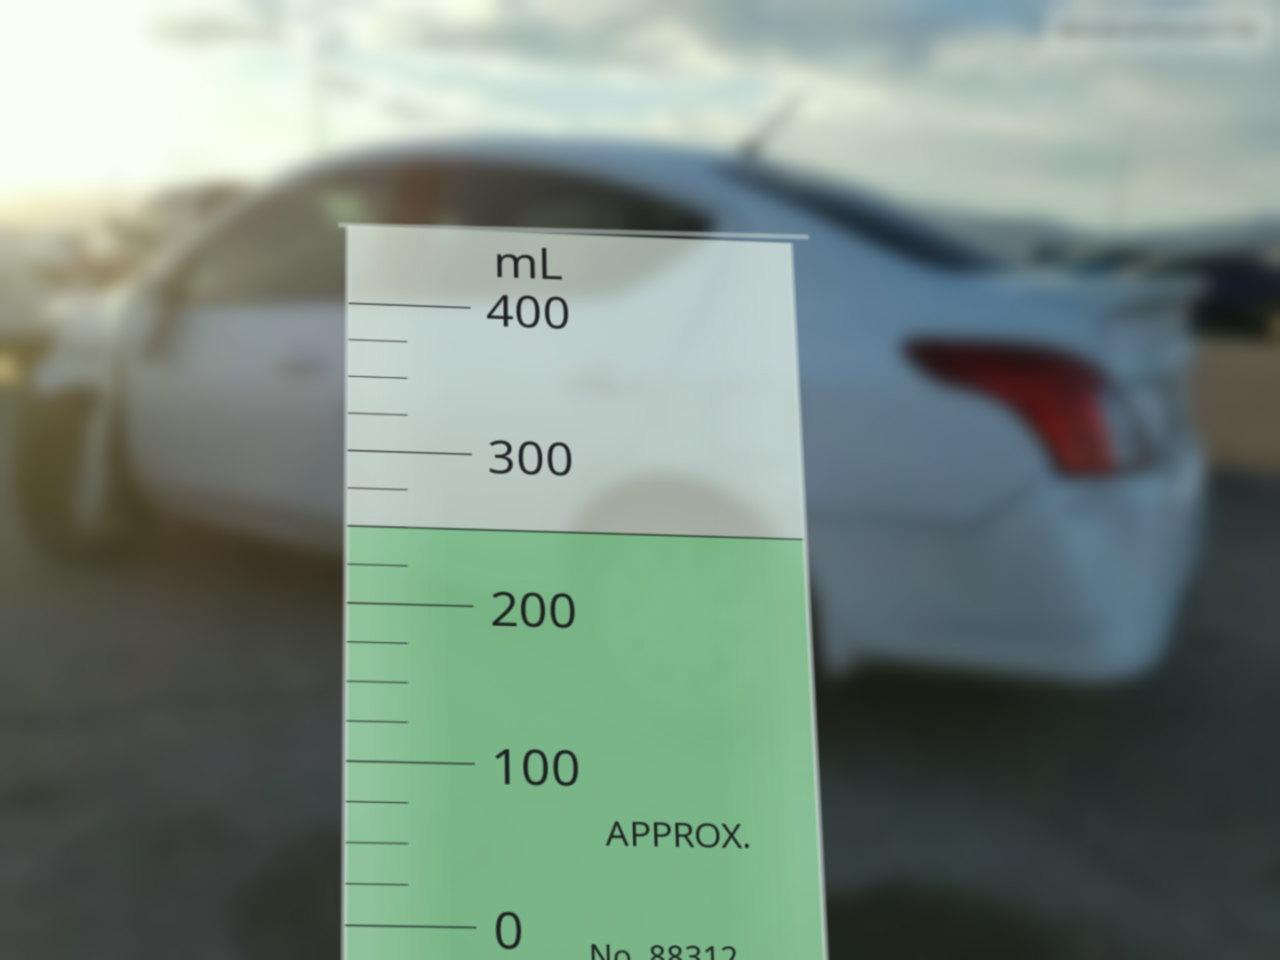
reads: 250mL
